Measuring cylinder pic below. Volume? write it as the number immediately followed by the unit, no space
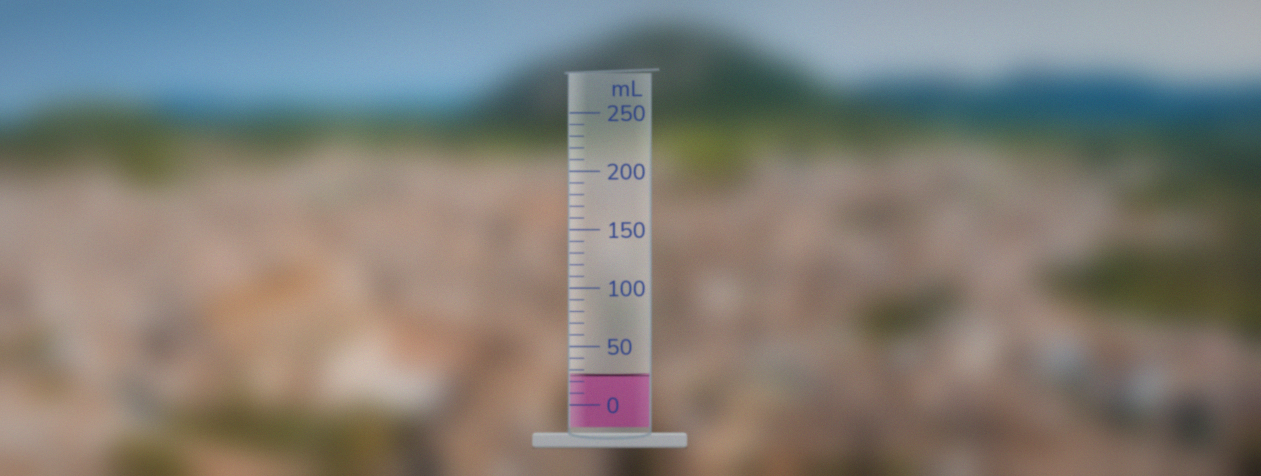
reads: 25mL
